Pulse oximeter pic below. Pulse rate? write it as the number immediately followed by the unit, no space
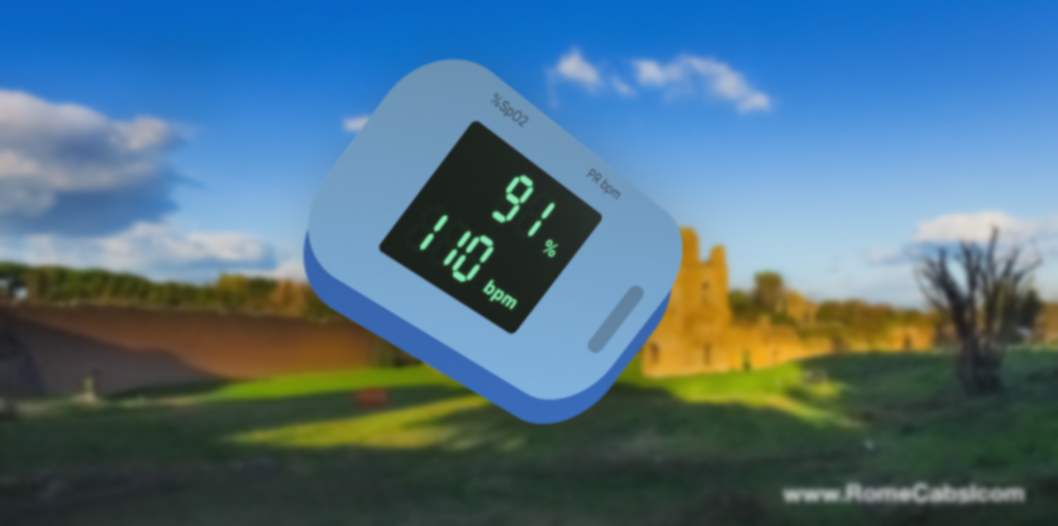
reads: 110bpm
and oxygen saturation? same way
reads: 91%
